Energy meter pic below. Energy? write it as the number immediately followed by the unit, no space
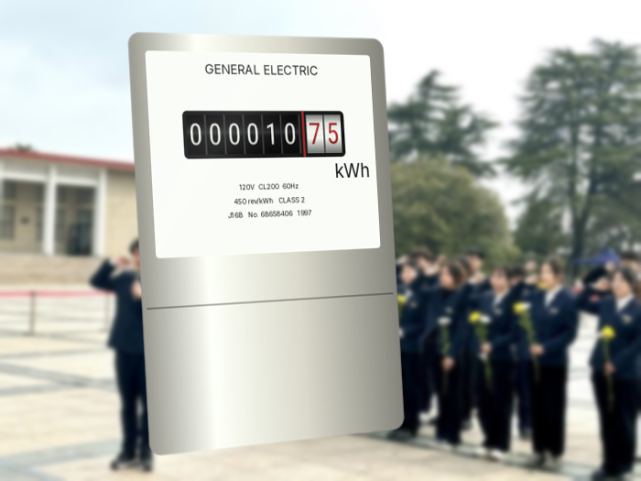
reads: 10.75kWh
